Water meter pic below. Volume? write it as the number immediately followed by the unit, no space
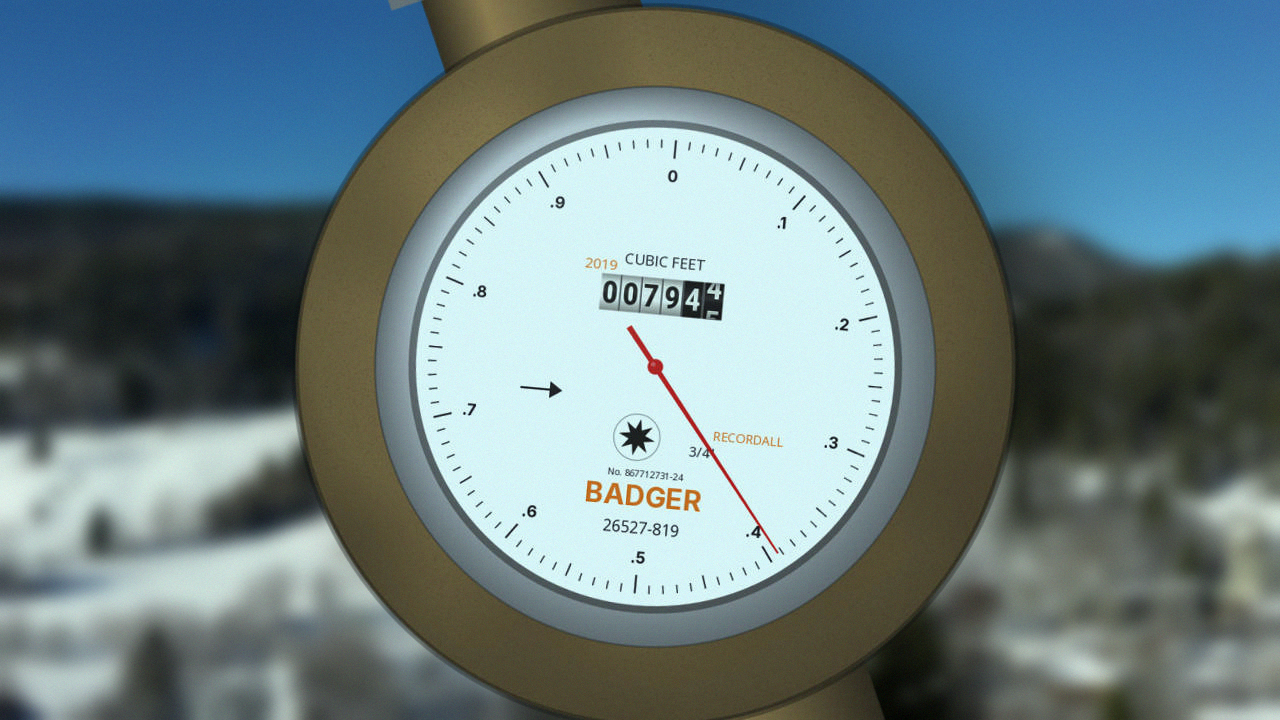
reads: 7944.39ft³
